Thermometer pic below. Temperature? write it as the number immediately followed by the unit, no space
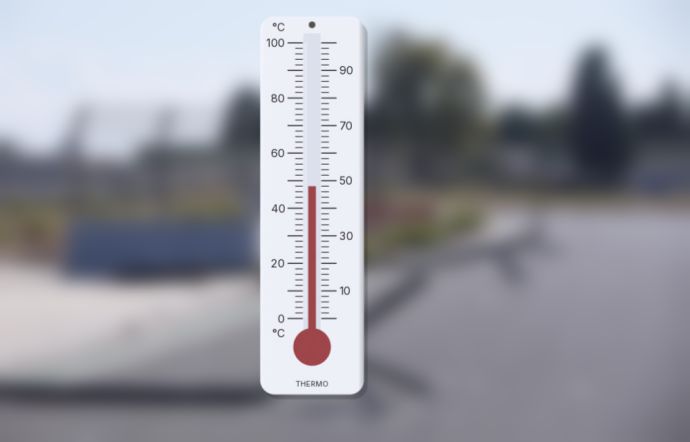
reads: 48°C
